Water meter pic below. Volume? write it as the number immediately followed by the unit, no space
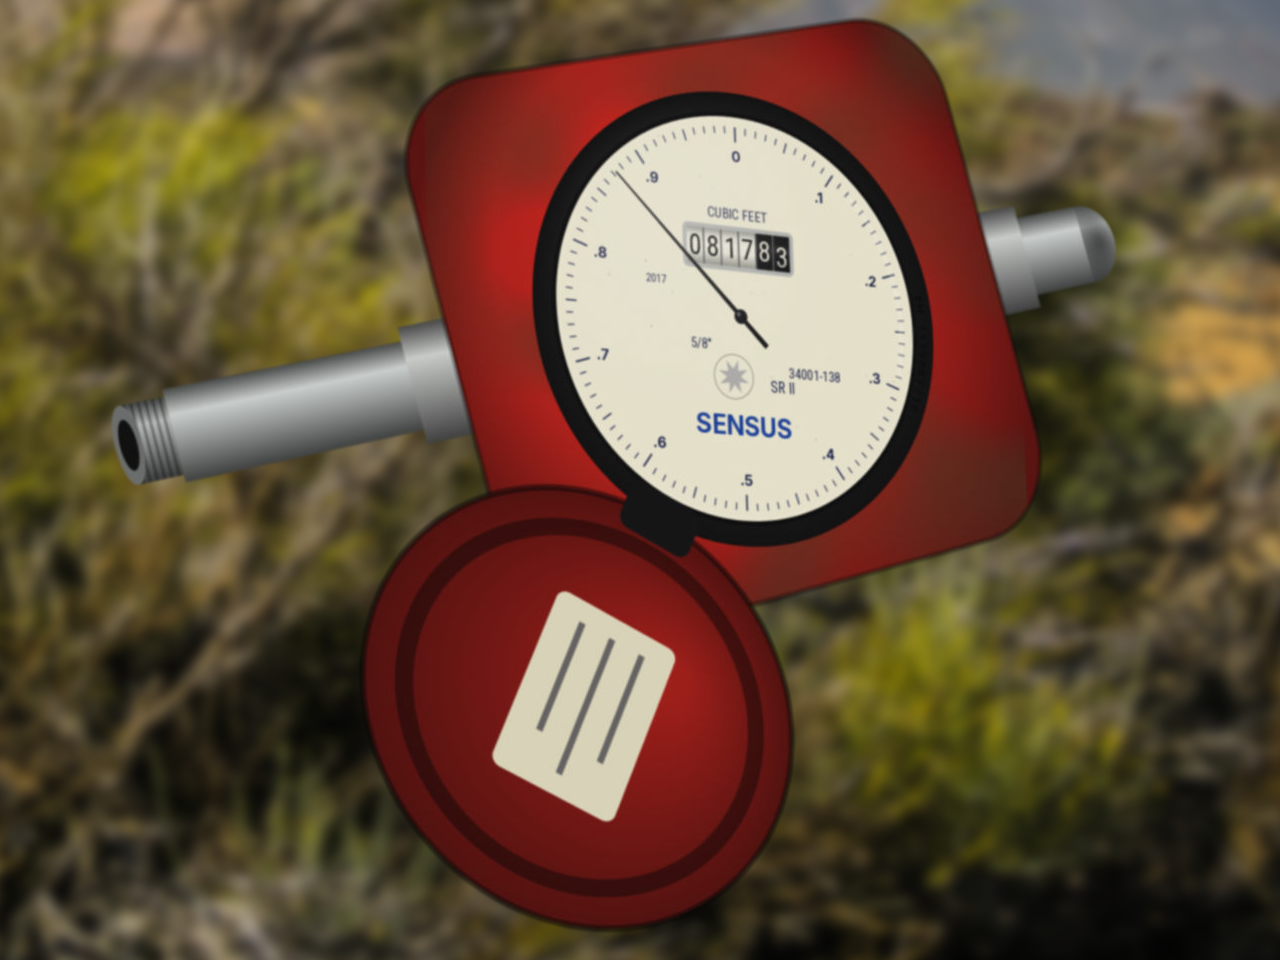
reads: 81782.87ft³
